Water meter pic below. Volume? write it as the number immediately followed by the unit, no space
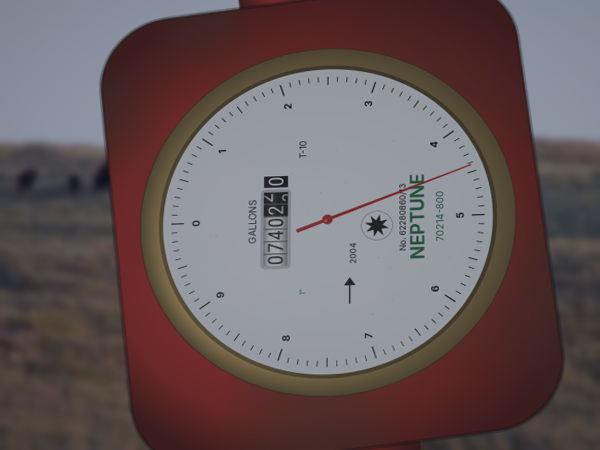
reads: 740224.4gal
